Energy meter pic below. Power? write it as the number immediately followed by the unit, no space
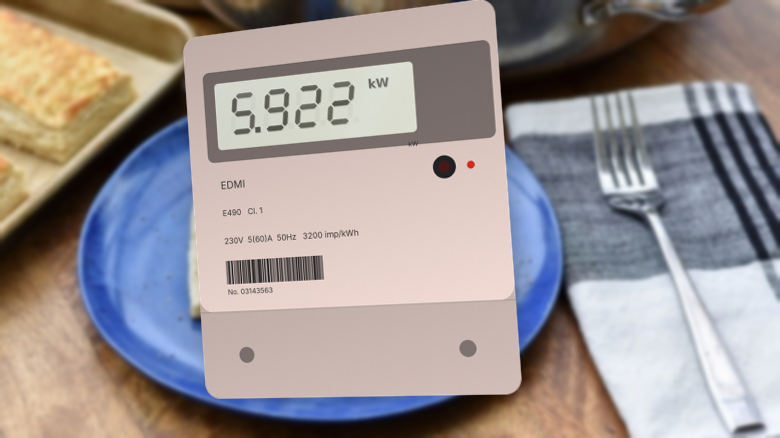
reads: 5.922kW
